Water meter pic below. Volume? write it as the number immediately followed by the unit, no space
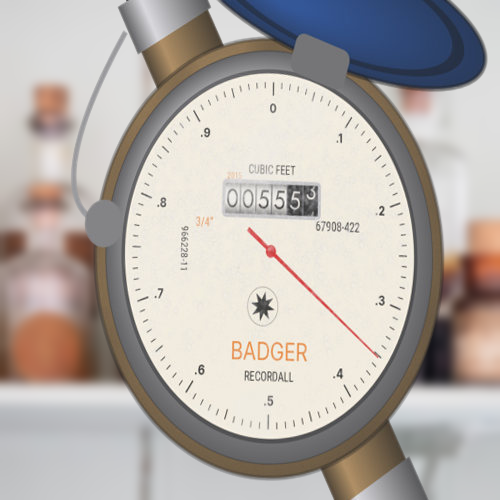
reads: 5553.35ft³
